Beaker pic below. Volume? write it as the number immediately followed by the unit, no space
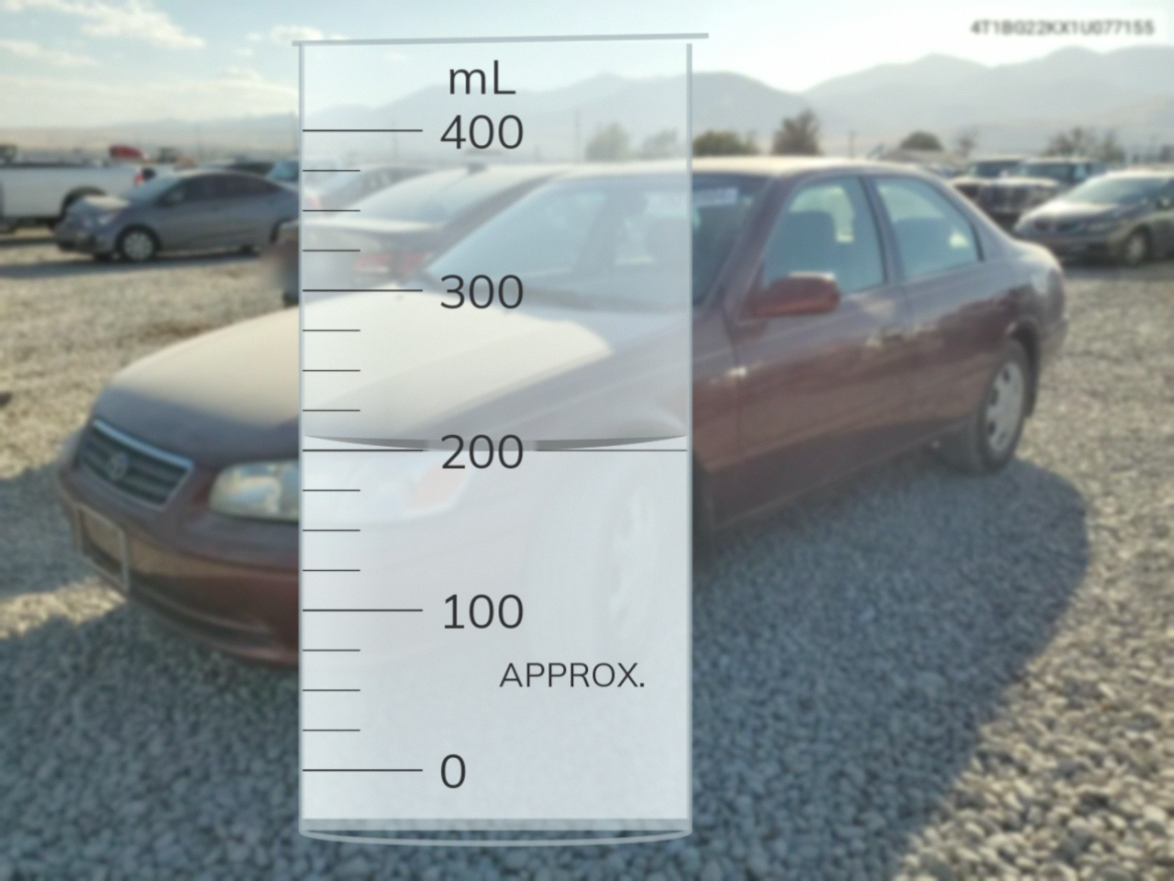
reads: 200mL
